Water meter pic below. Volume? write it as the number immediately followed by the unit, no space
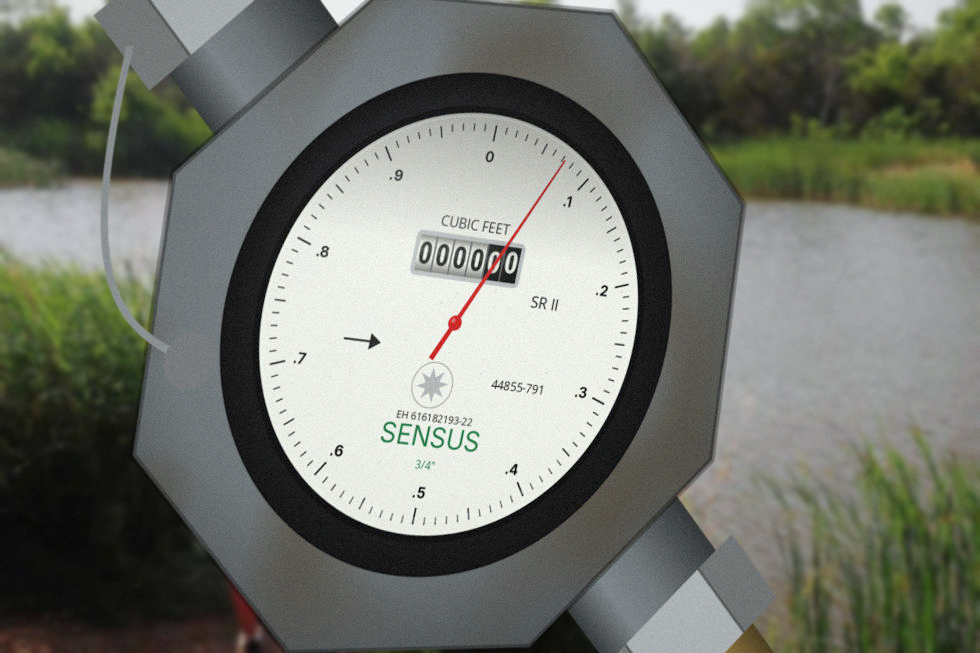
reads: 0.07ft³
